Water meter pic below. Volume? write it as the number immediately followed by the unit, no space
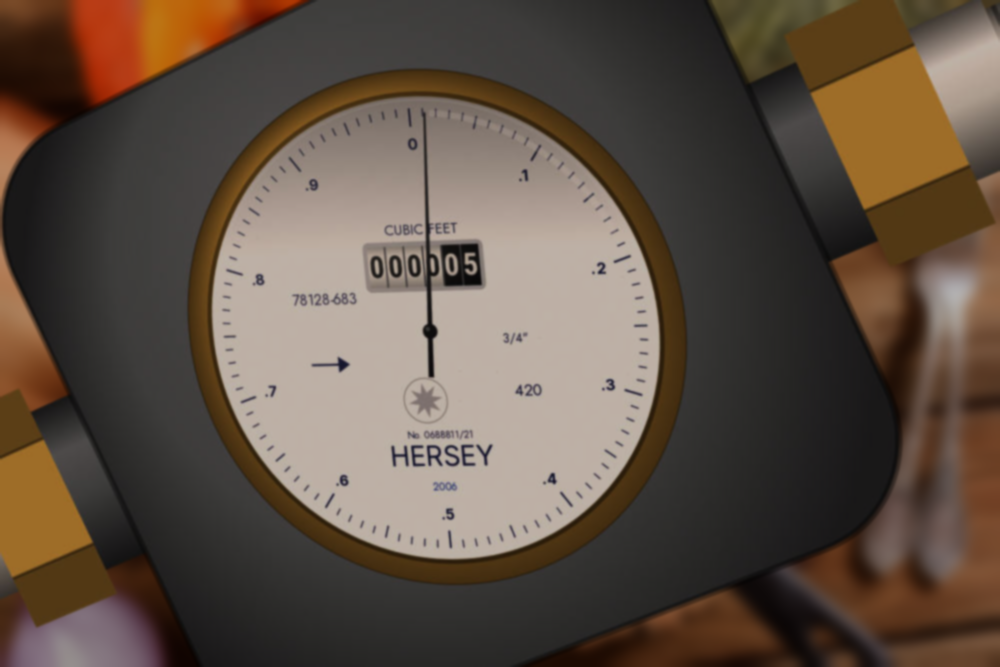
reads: 5.01ft³
